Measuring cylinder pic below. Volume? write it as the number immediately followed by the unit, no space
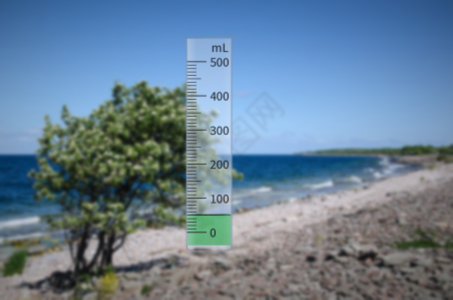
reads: 50mL
